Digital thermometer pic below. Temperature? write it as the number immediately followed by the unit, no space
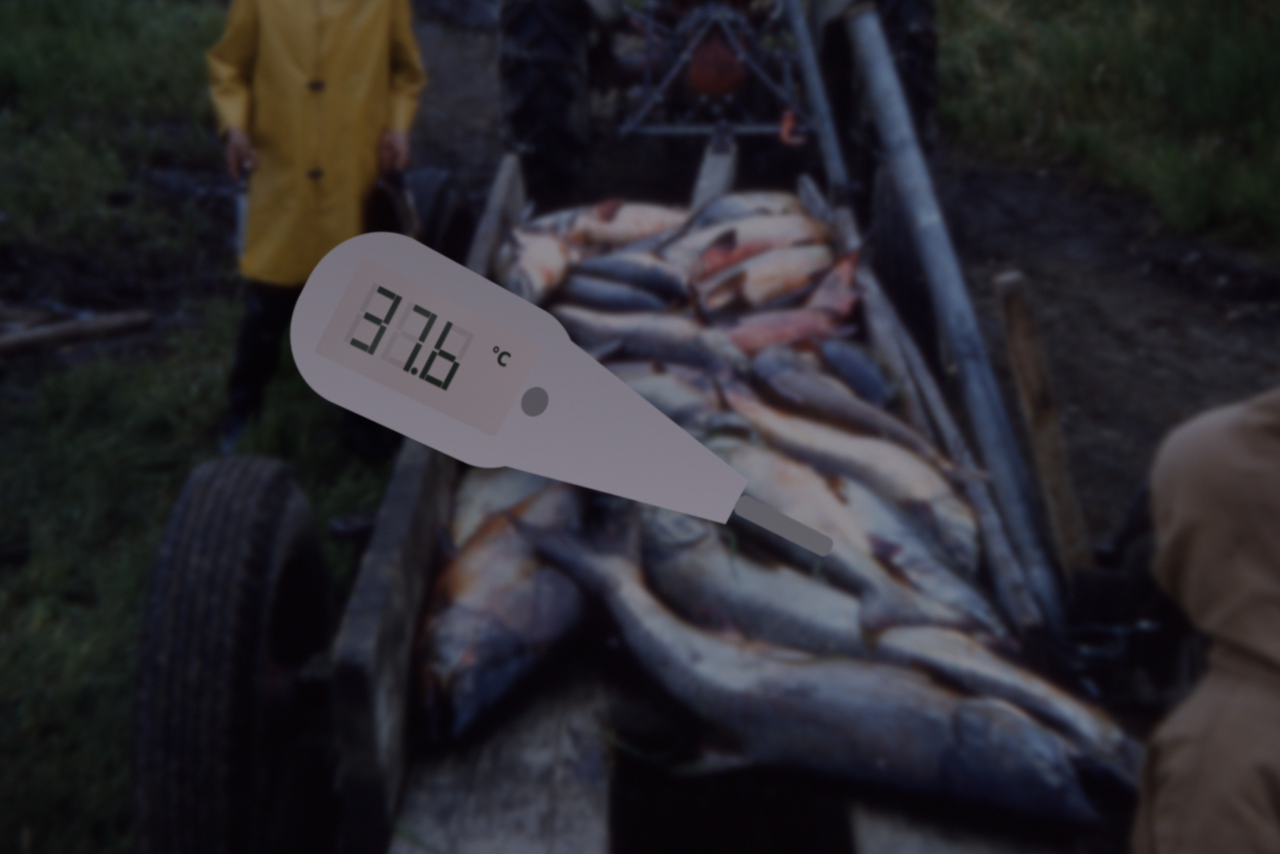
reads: 37.6°C
